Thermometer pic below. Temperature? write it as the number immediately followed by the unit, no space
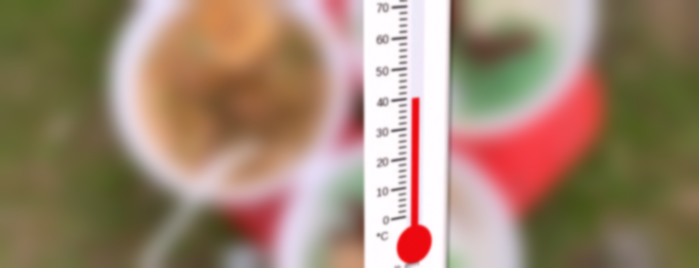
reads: 40°C
